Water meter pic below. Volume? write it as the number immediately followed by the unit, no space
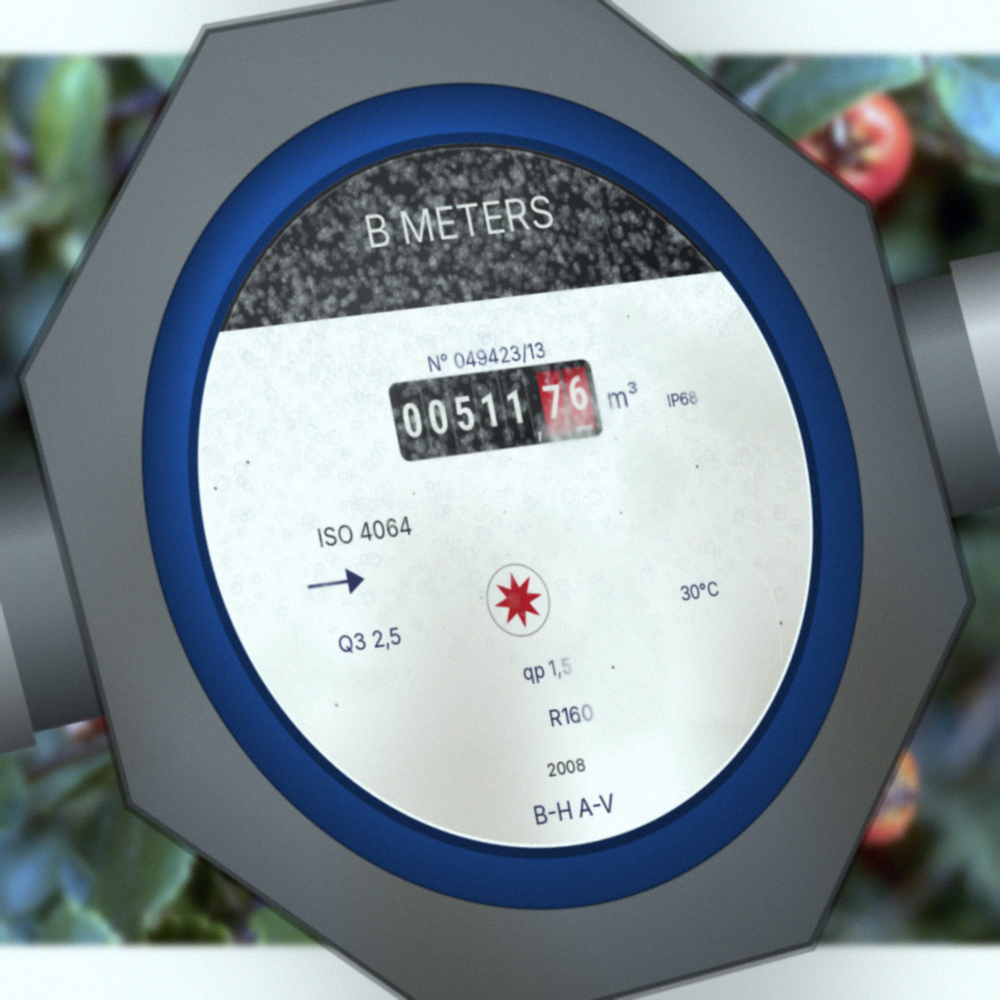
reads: 511.76m³
